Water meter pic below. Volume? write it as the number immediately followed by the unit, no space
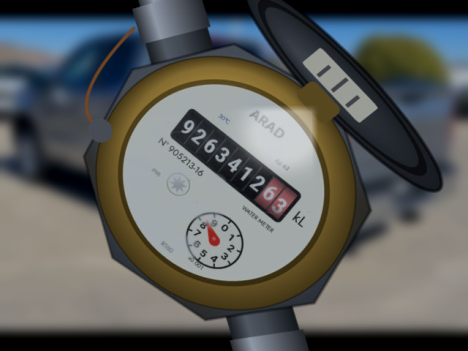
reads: 9263412.628kL
